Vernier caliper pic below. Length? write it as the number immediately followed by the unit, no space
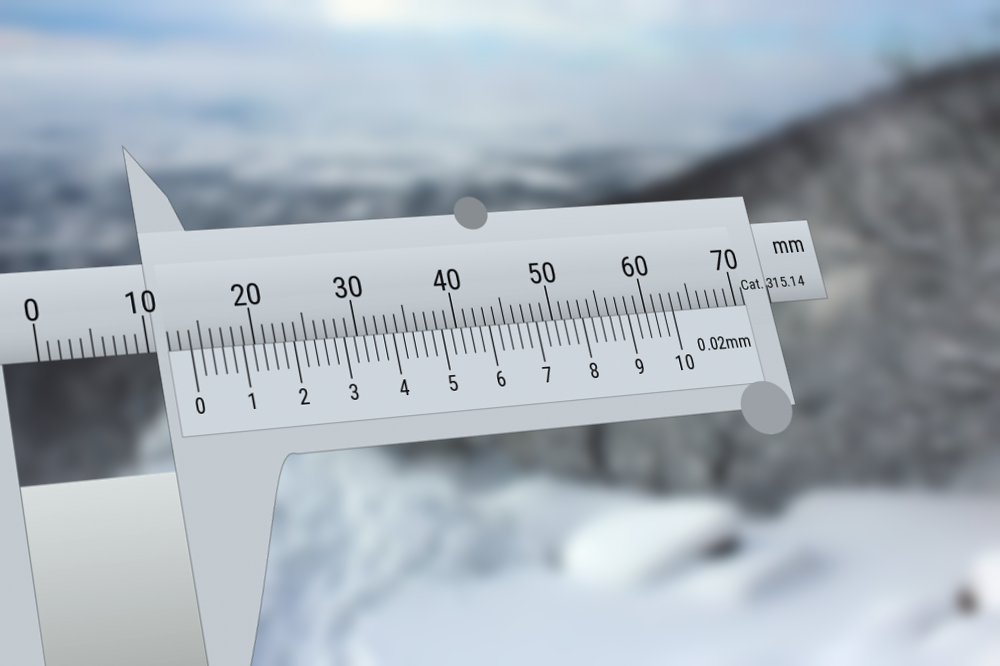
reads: 14.0mm
